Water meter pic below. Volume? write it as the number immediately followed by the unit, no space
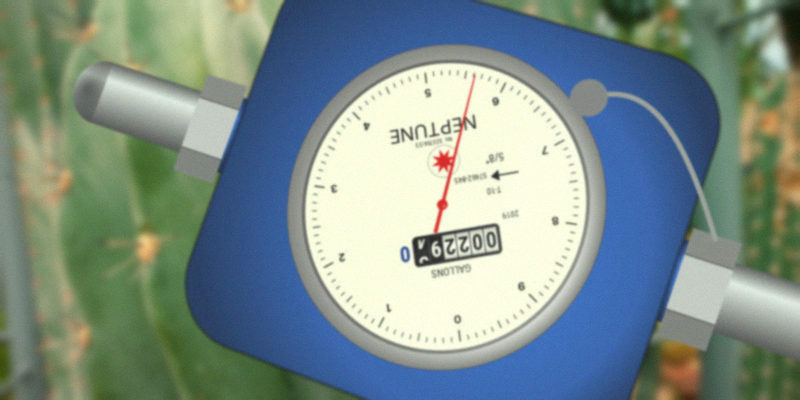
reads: 22935.6gal
